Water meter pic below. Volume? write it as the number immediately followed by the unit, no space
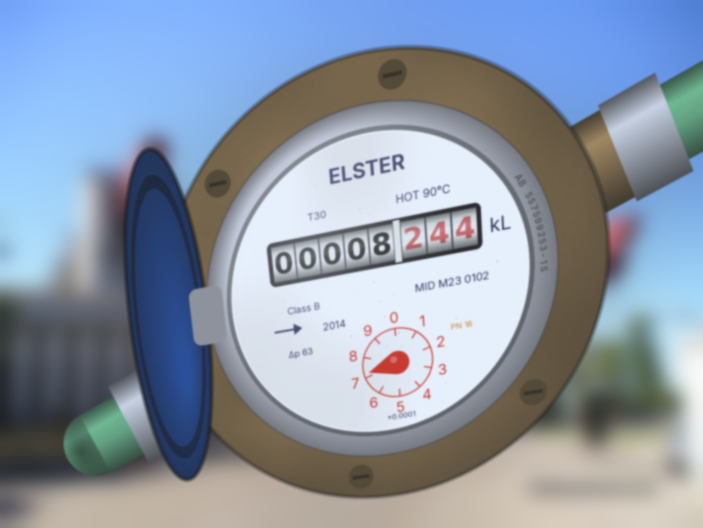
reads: 8.2447kL
